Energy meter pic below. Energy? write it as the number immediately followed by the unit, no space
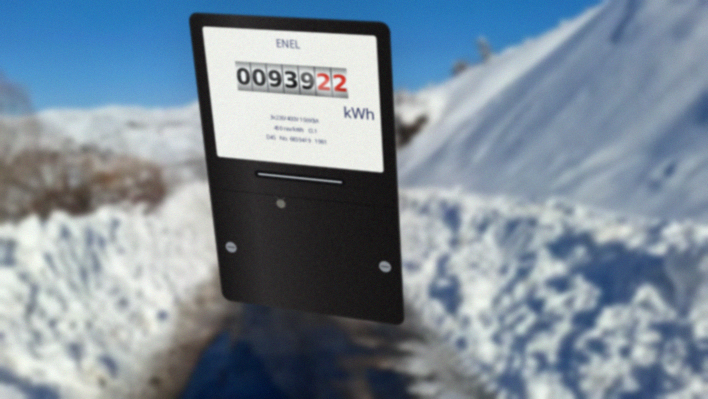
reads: 939.22kWh
